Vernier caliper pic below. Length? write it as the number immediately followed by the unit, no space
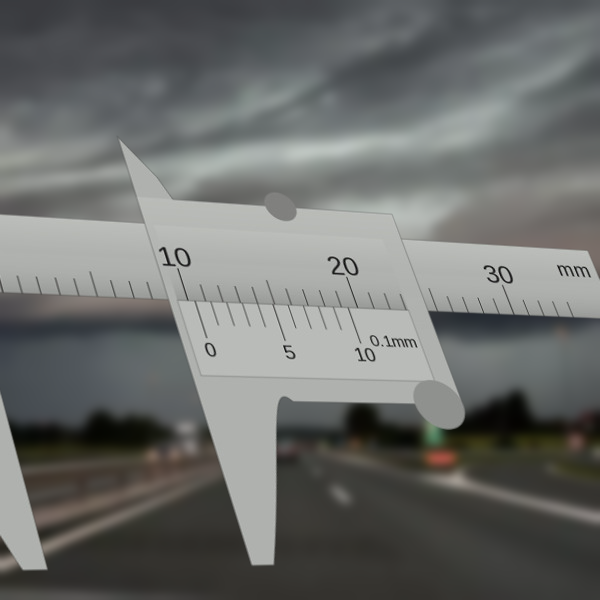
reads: 10.4mm
